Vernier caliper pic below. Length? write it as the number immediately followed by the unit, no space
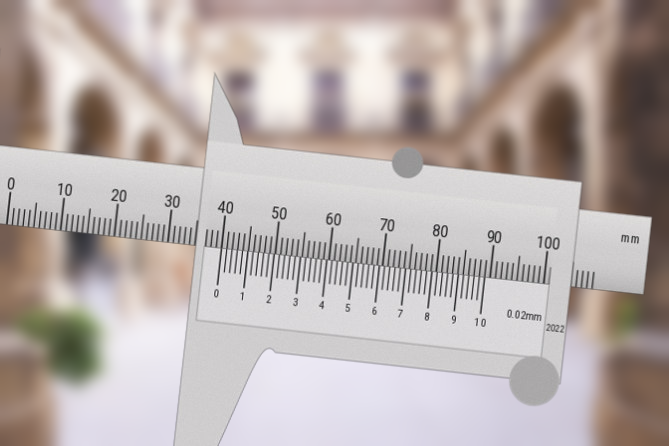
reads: 40.0mm
